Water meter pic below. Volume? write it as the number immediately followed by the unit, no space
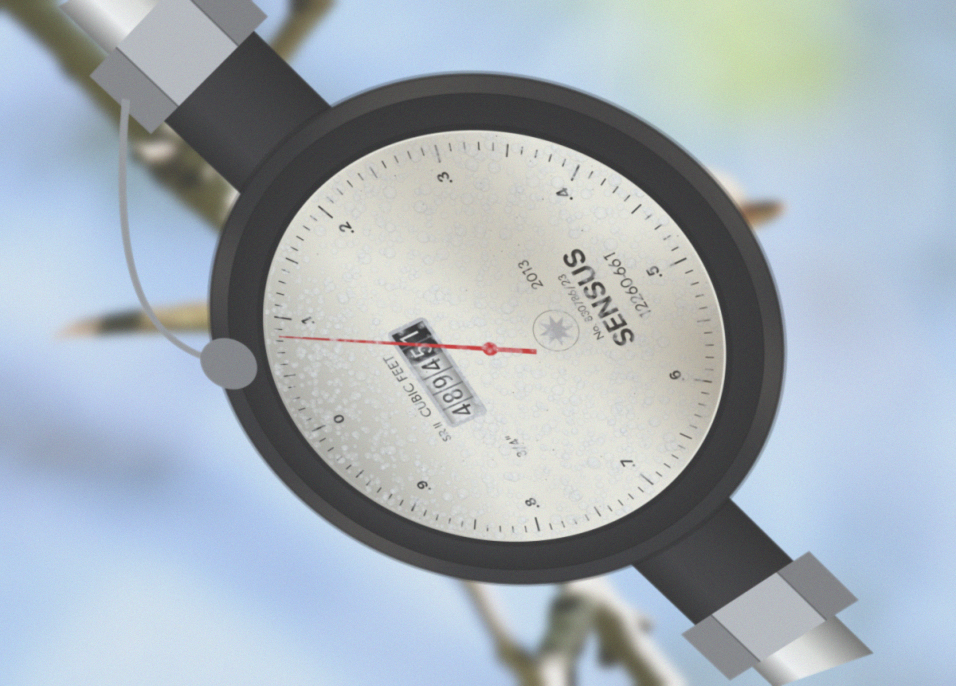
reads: 489451.08ft³
